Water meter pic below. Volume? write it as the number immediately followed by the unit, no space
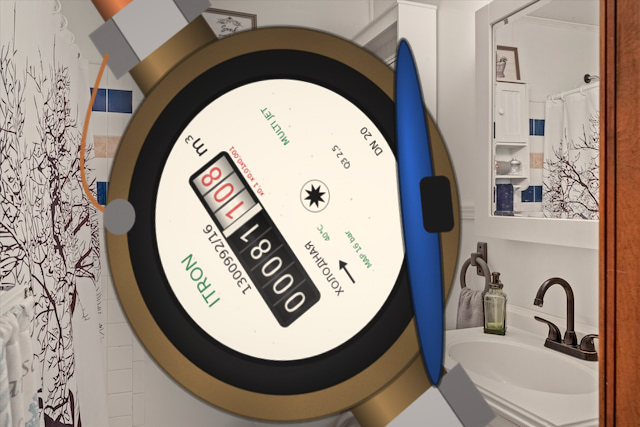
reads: 81.108m³
